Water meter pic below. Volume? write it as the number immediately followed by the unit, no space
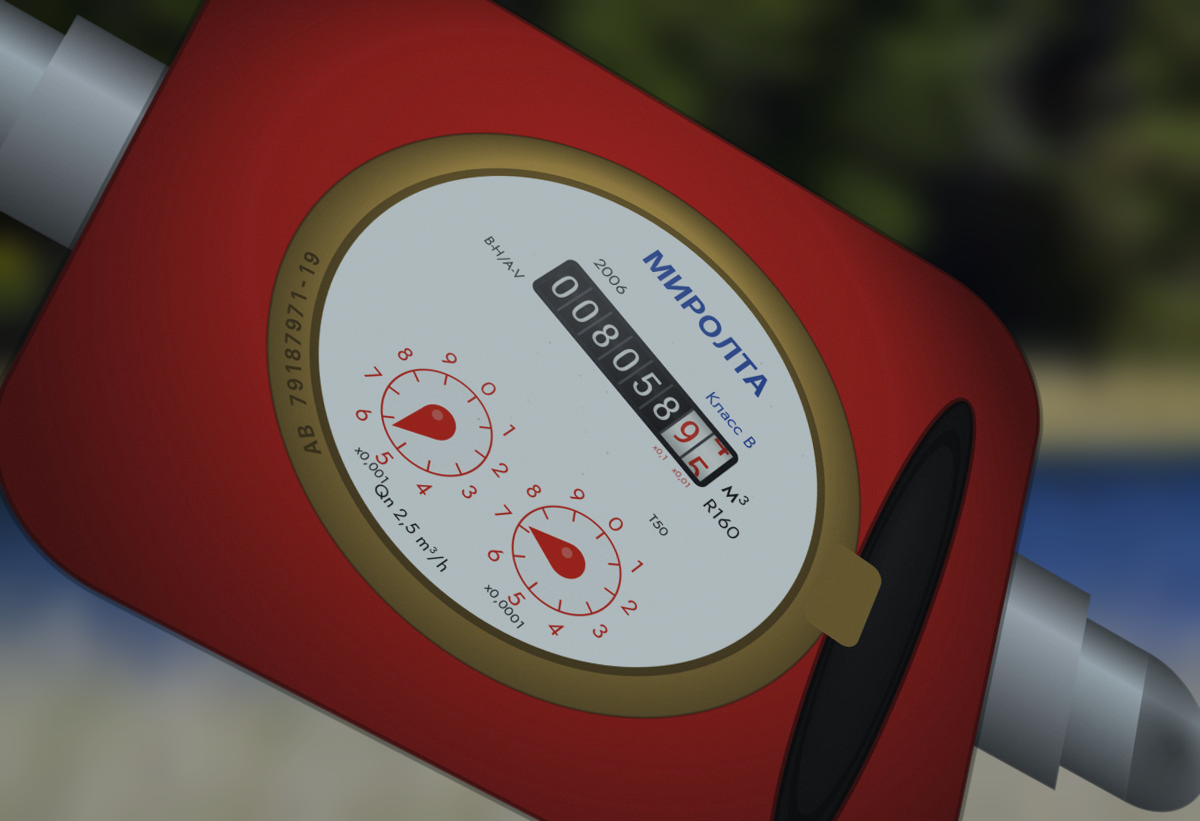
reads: 8058.9457m³
